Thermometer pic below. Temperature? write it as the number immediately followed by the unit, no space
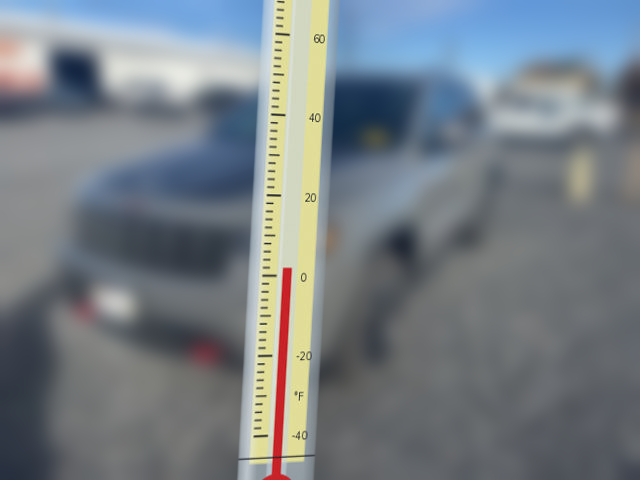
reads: 2°F
